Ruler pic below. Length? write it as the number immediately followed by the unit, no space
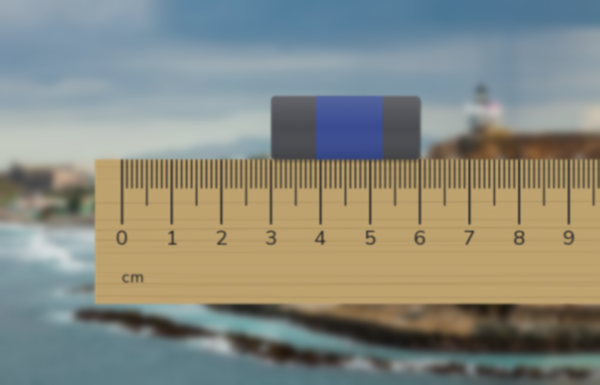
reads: 3cm
